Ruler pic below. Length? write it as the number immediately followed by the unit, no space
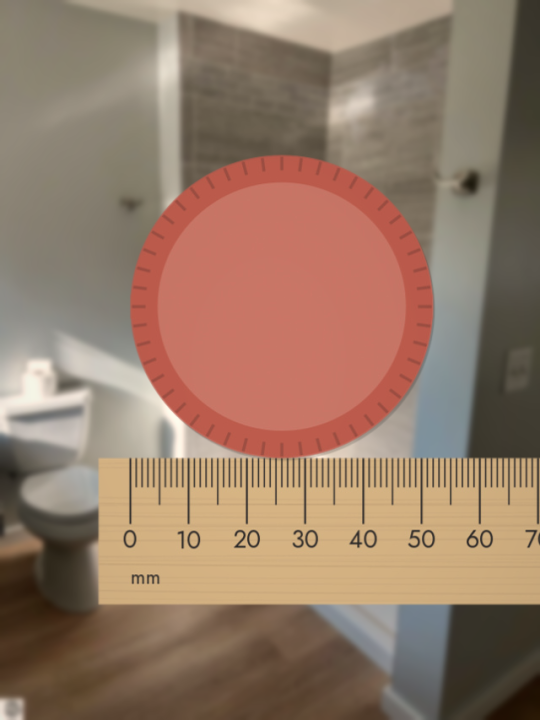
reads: 52mm
